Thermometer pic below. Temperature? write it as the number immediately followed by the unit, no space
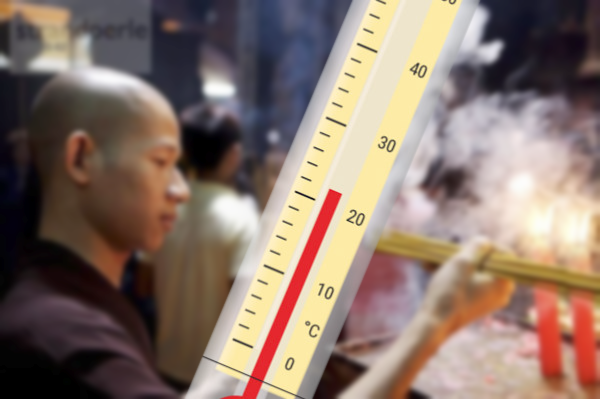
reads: 22°C
